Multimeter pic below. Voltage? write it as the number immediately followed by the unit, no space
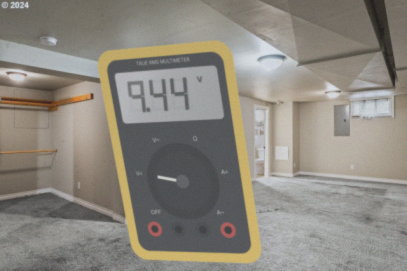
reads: 9.44V
